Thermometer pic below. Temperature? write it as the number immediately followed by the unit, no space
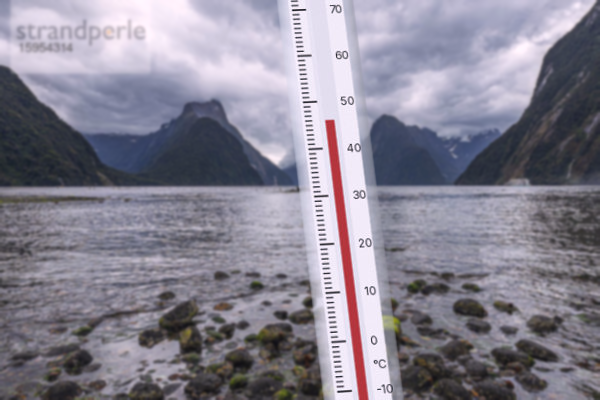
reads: 46°C
